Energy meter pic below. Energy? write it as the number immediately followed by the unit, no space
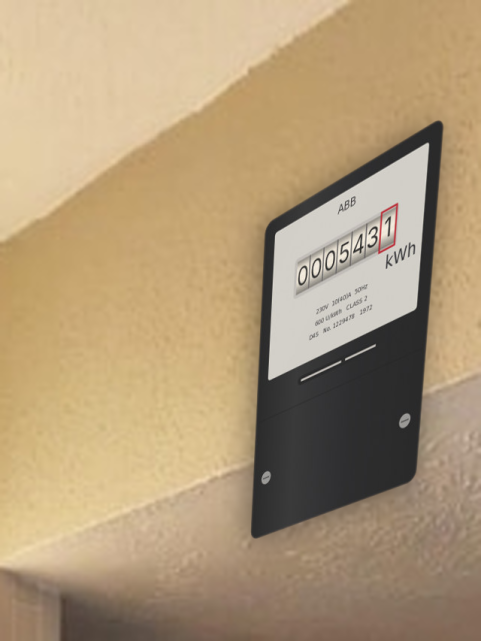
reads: 543.1kWh
